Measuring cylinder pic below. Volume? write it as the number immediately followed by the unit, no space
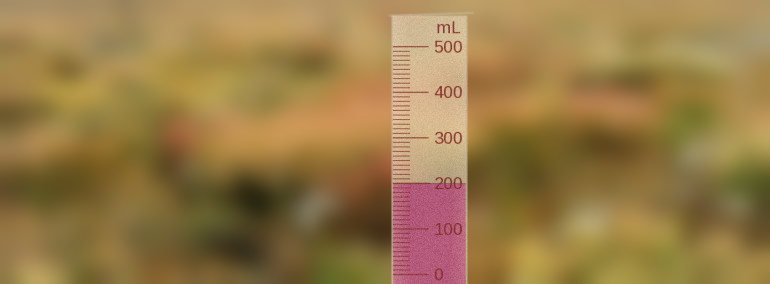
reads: 200mL
